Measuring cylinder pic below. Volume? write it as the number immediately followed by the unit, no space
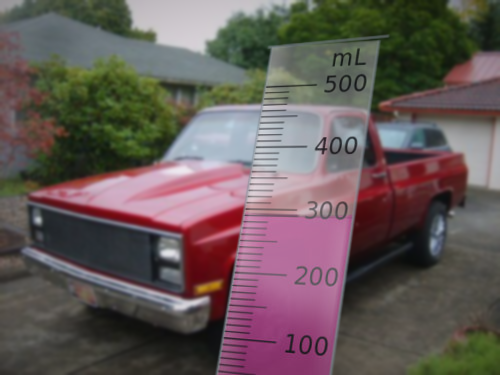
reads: 290mL
